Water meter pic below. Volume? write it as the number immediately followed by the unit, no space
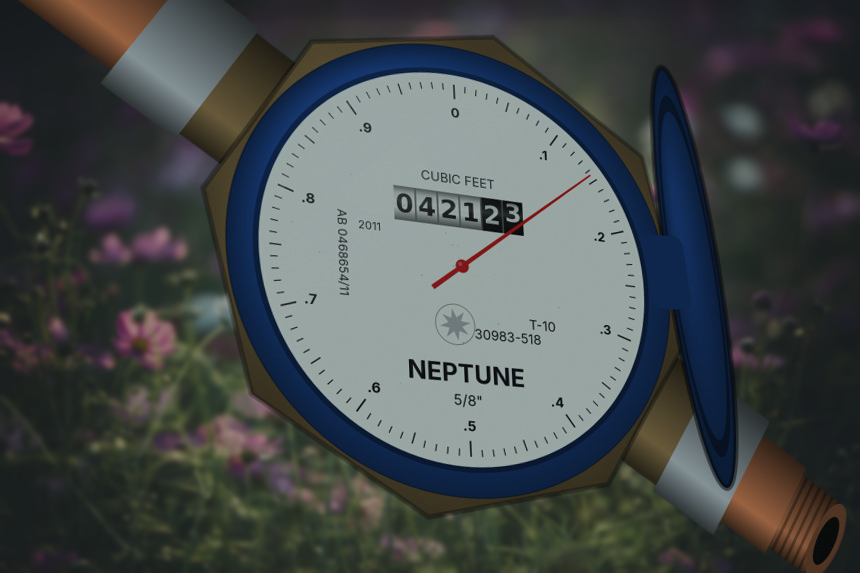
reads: 42123.14ft³
